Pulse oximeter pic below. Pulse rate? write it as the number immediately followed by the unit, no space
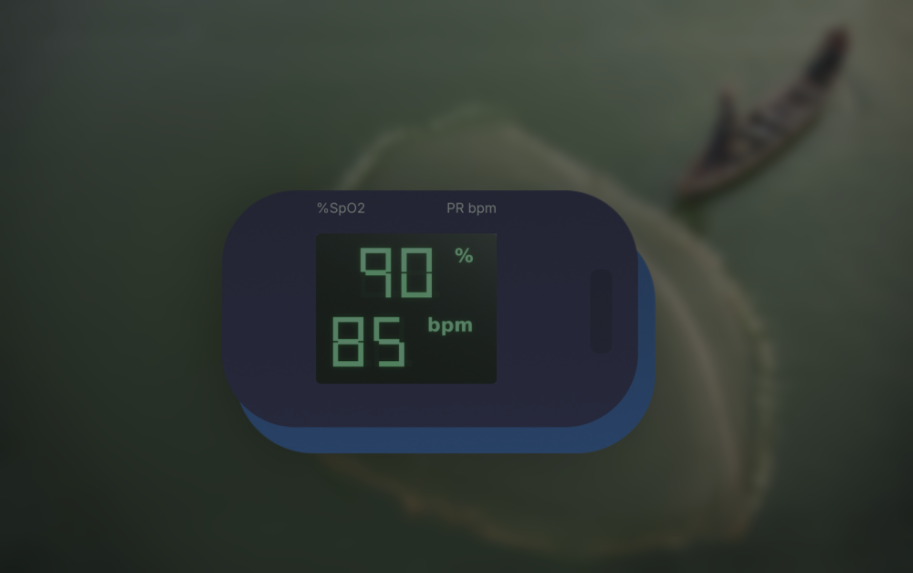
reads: 85bpm
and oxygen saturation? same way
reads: 90%
